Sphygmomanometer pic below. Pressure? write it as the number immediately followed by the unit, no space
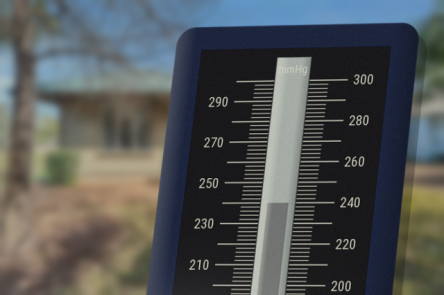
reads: 240mmHg
